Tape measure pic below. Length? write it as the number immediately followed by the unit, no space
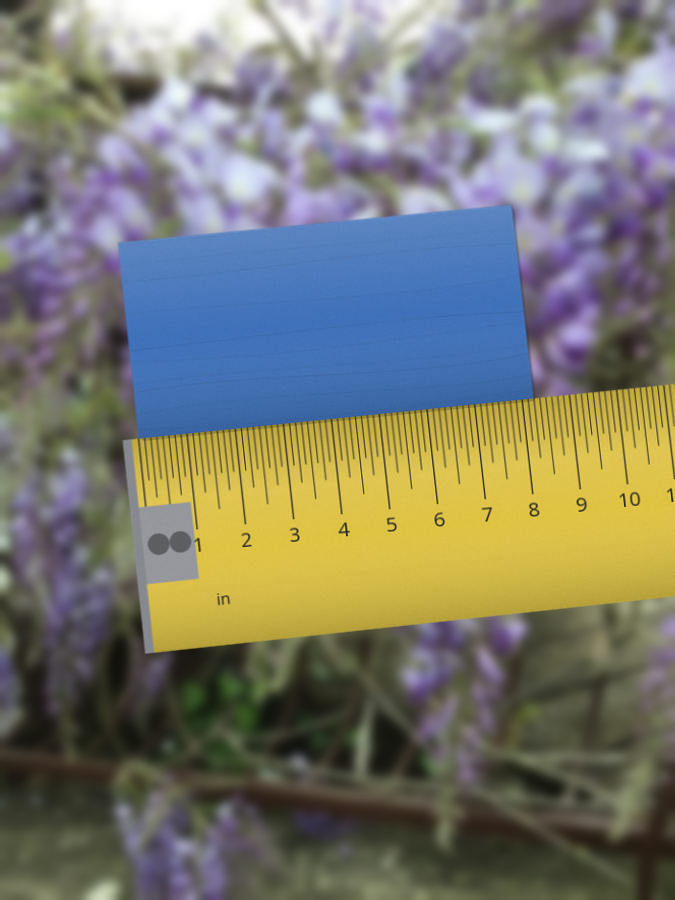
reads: 8.25in
